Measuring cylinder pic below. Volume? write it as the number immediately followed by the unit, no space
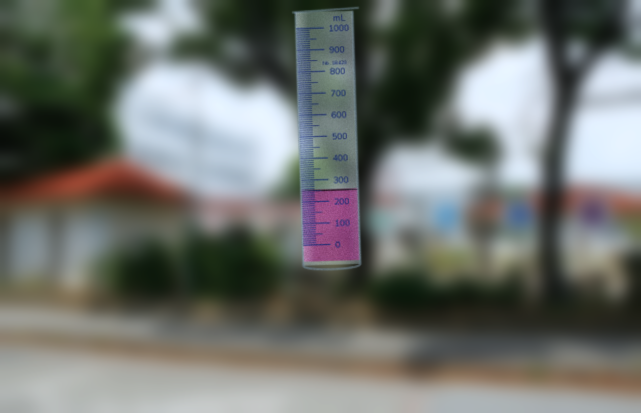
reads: 250mL
